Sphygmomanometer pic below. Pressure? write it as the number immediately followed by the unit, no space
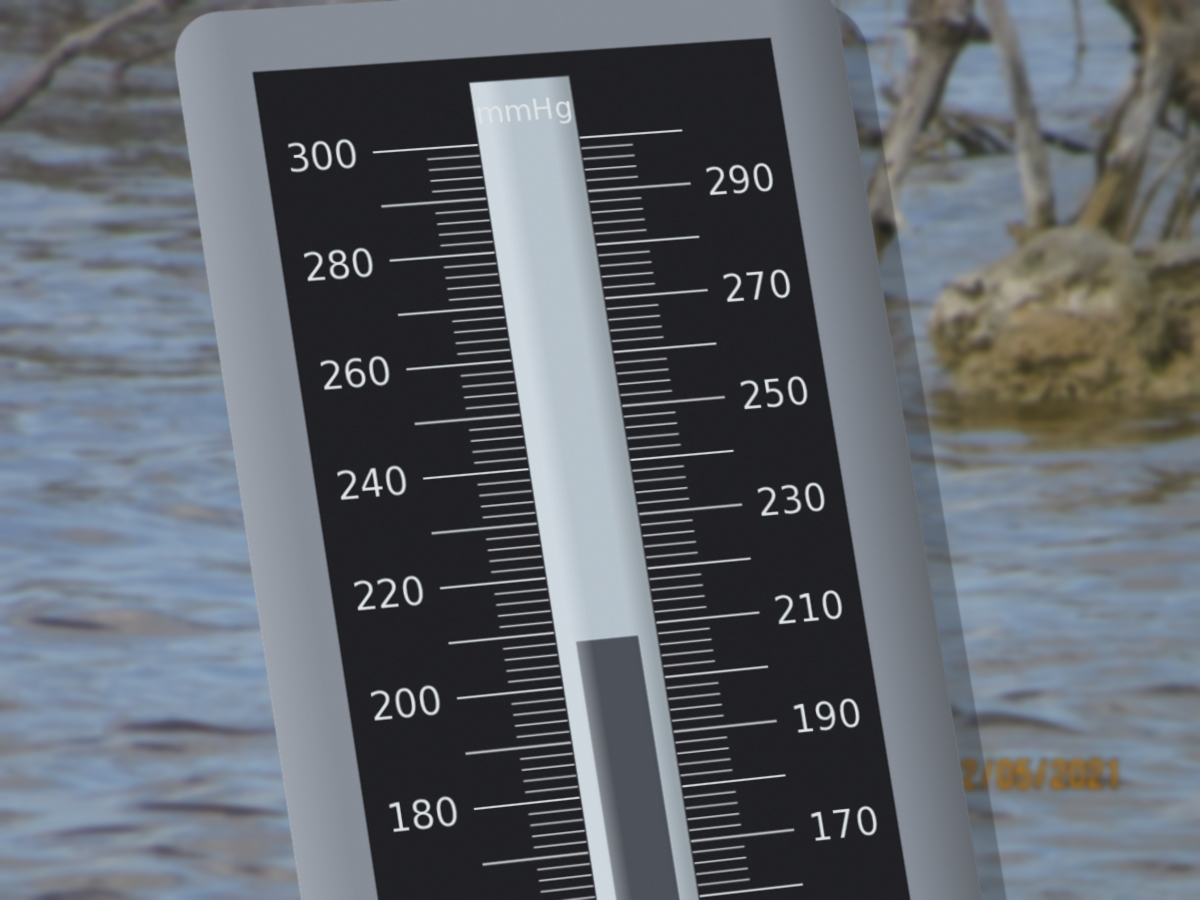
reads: 208mmHg
